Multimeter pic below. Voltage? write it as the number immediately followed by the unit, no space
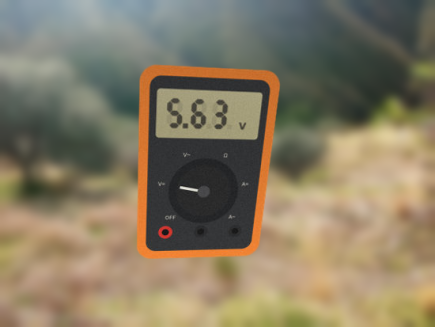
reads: 5.63V
